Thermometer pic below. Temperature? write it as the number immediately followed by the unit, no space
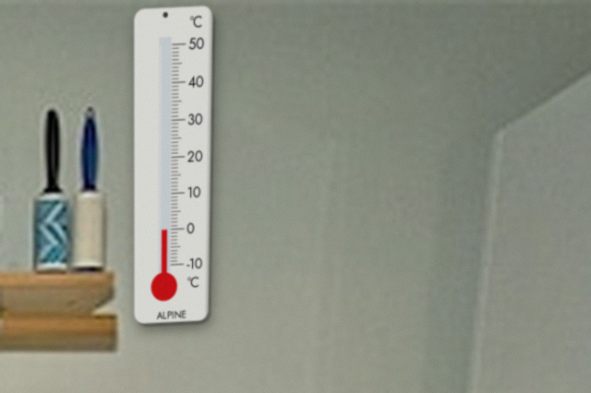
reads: 0°C
